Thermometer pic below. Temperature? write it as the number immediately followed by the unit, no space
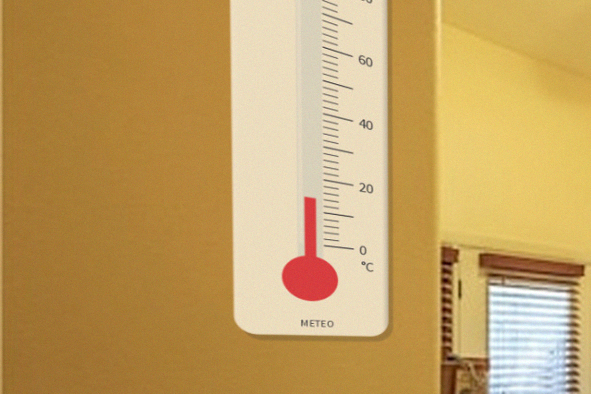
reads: 14°C
